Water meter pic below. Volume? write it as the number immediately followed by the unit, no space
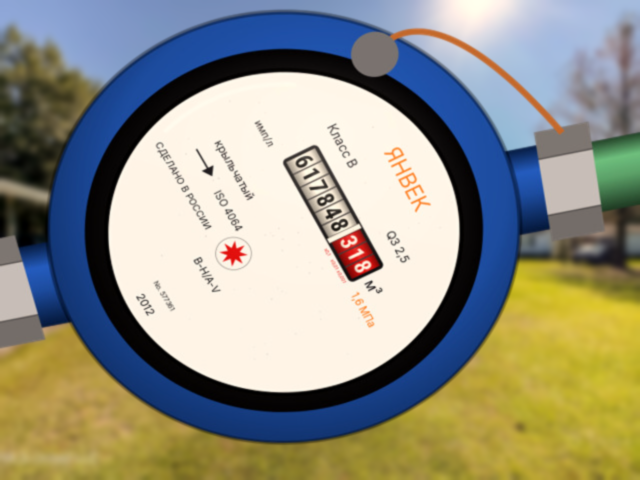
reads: 617848.318m³
